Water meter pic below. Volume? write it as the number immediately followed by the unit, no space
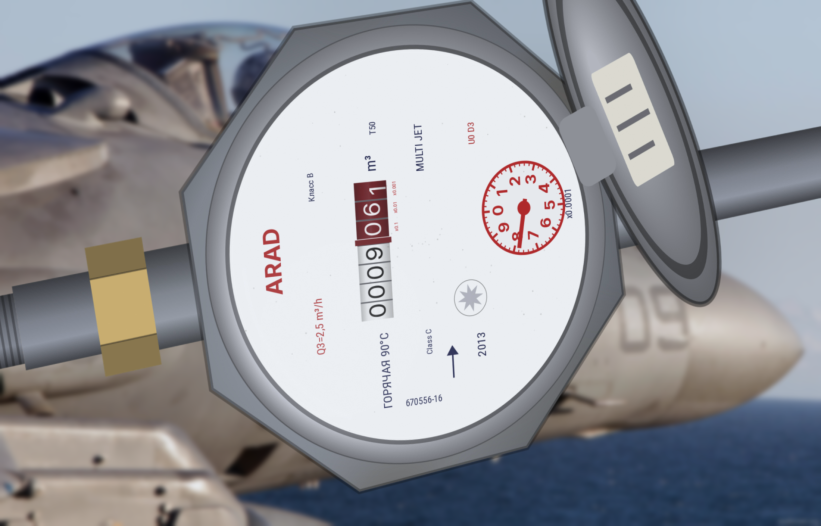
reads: 9.0607m³
